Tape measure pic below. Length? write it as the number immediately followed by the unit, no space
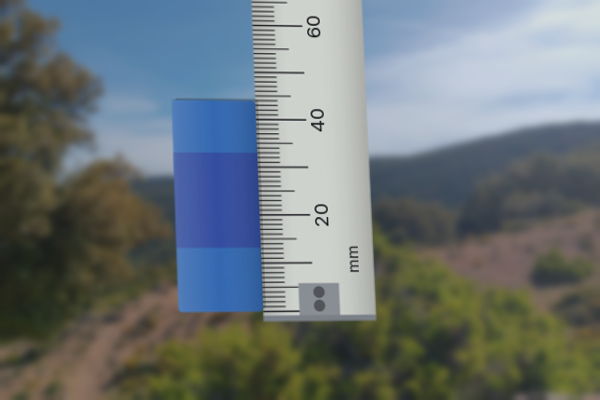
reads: 44mm
